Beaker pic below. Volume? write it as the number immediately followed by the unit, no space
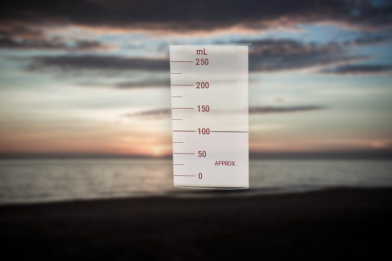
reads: 100mL
